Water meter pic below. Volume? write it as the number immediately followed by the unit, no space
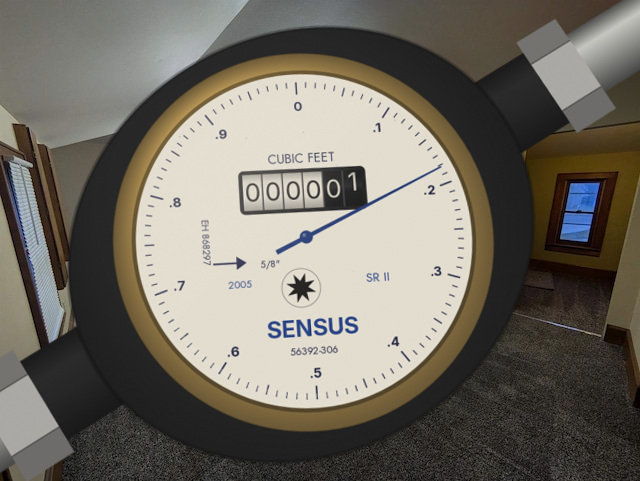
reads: 1.18ft³
